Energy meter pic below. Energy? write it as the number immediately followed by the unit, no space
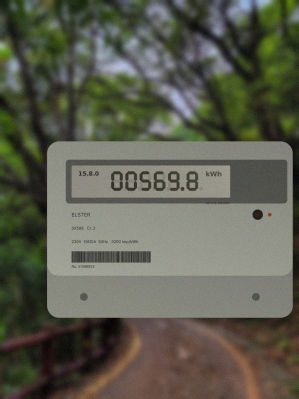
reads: 569.8kWh
